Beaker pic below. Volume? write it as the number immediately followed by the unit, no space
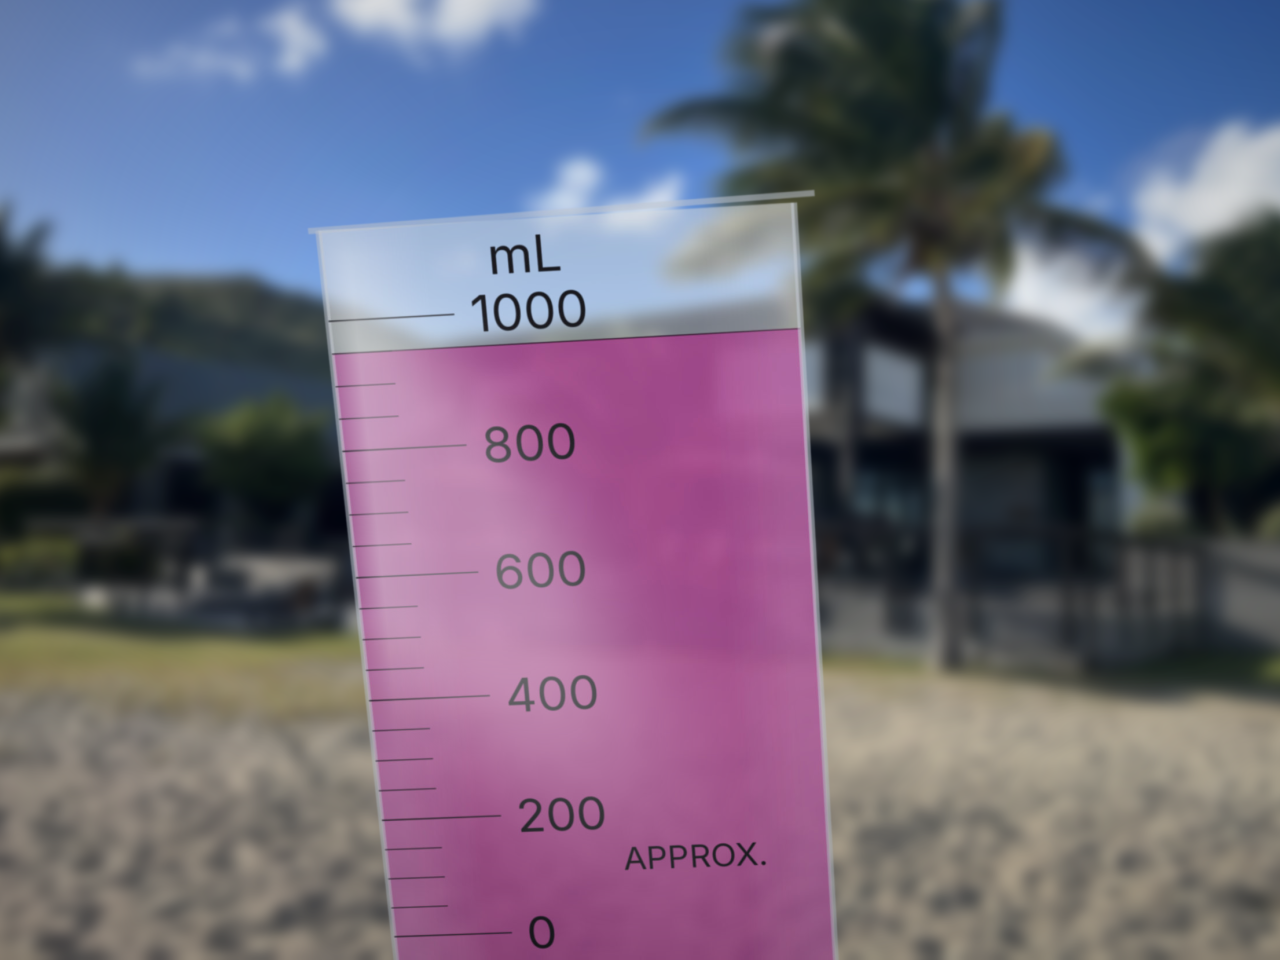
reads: 950mL
